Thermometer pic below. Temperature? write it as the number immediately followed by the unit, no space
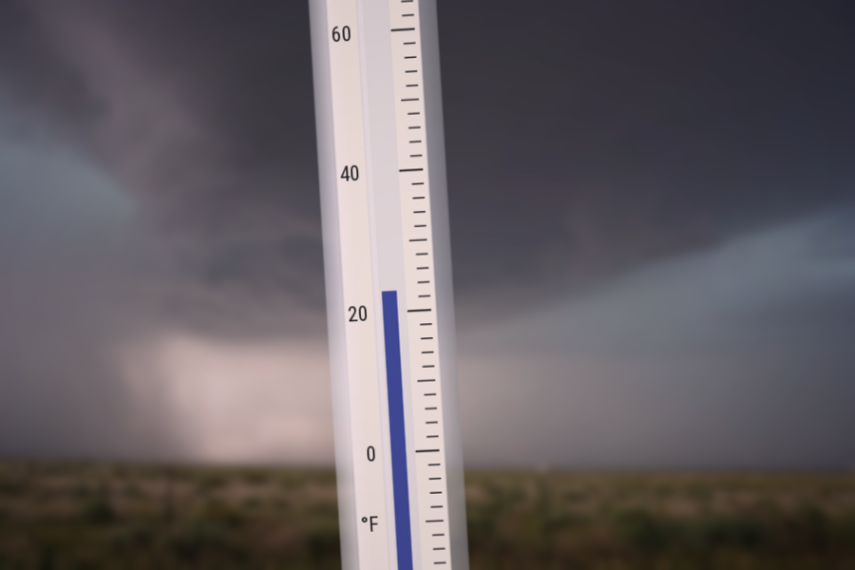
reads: 23°F
